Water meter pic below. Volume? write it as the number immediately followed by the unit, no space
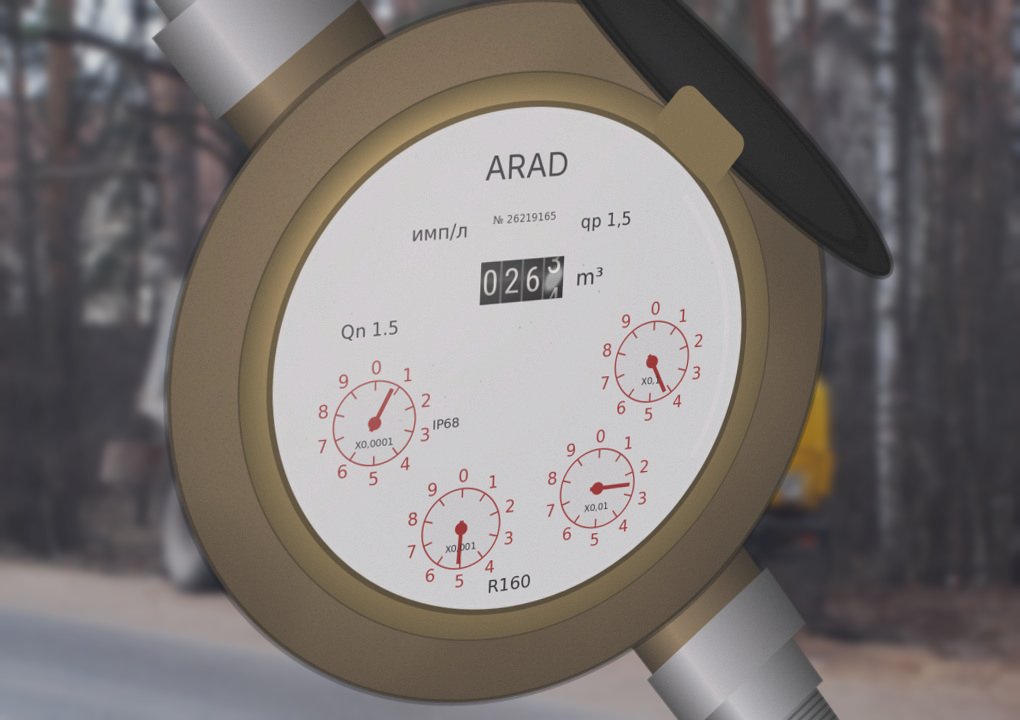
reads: 263.4250m³
